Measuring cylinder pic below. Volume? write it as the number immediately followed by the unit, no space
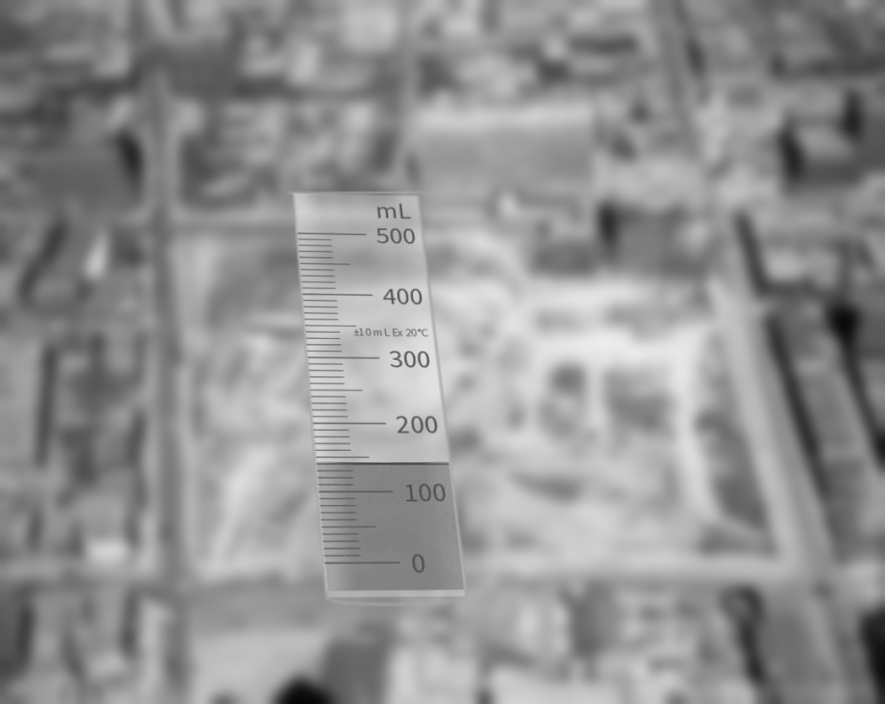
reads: 140mL
